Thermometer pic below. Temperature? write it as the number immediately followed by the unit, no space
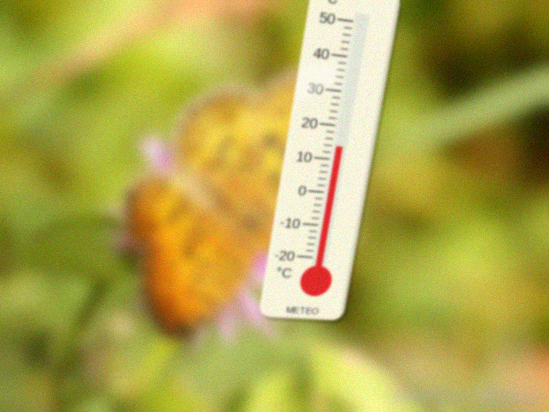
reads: 14°C
